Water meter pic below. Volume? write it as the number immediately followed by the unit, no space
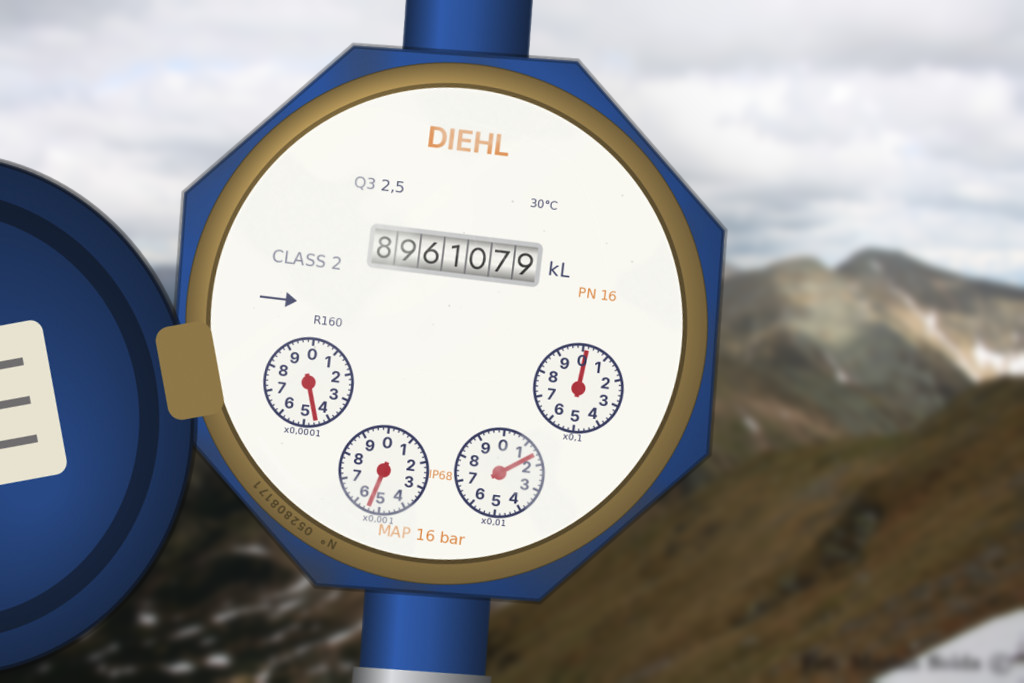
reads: 8961079.0154kL
